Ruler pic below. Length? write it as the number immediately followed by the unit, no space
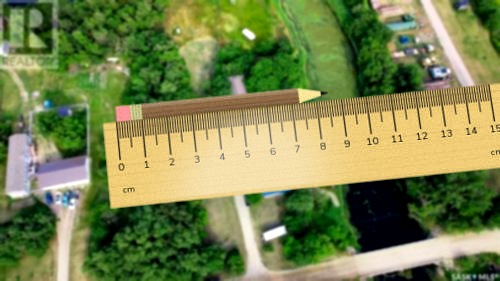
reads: 8.5cm
